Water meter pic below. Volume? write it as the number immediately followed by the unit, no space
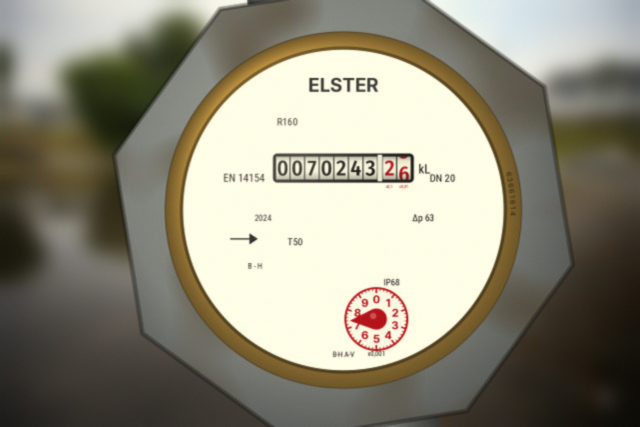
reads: 70243.257kL
